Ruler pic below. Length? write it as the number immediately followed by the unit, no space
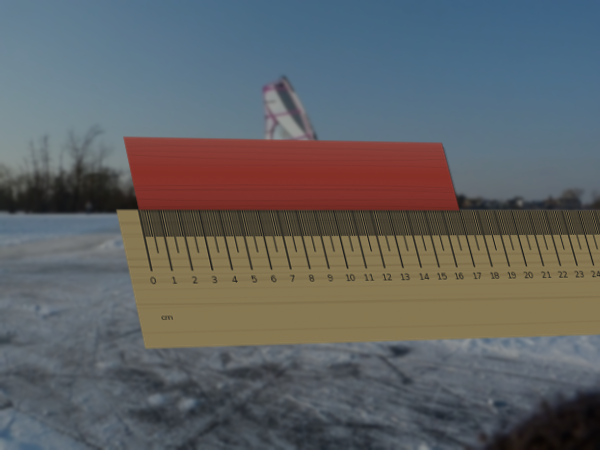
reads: 17cm
